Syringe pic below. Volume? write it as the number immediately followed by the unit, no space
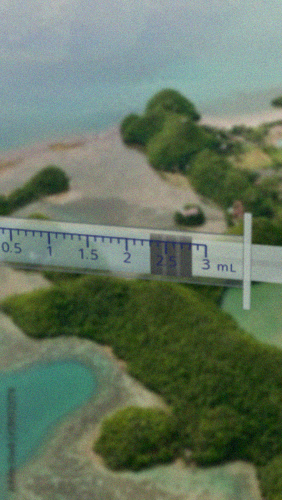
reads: 2.3mL
